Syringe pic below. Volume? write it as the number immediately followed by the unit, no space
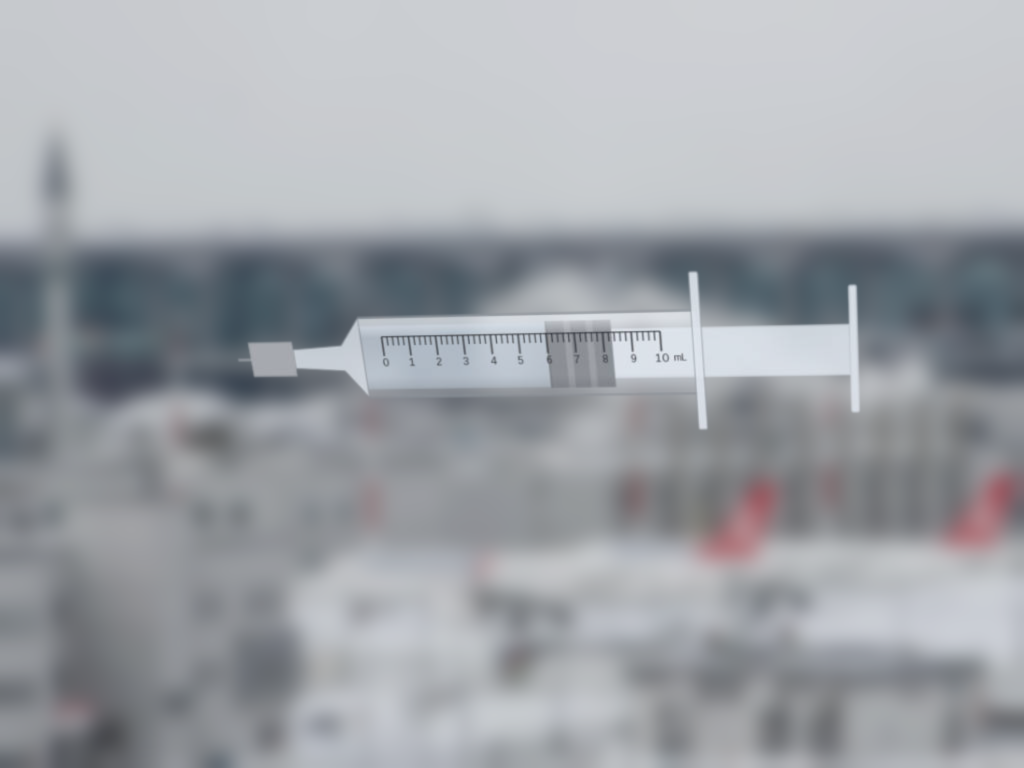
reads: 6mL
